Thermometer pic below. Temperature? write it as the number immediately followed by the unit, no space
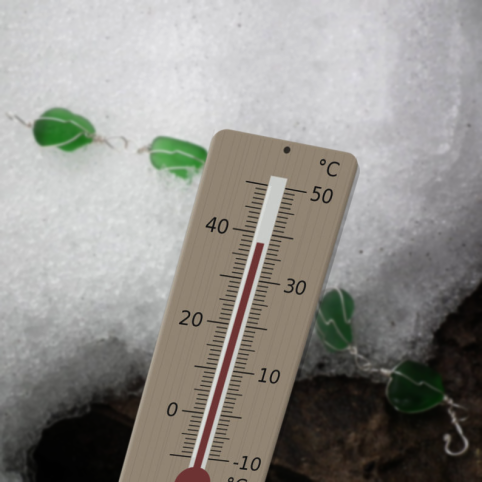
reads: 38°C
